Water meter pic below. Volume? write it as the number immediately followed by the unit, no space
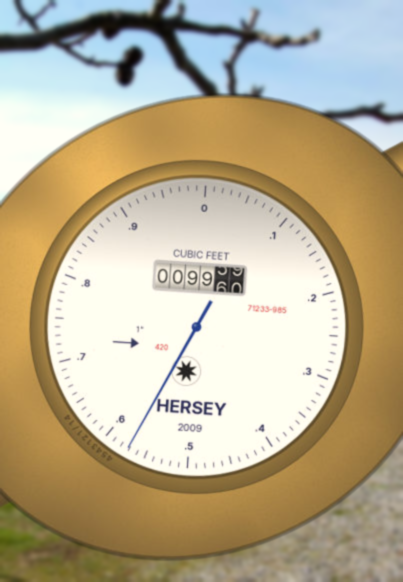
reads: 9959.57ft³
